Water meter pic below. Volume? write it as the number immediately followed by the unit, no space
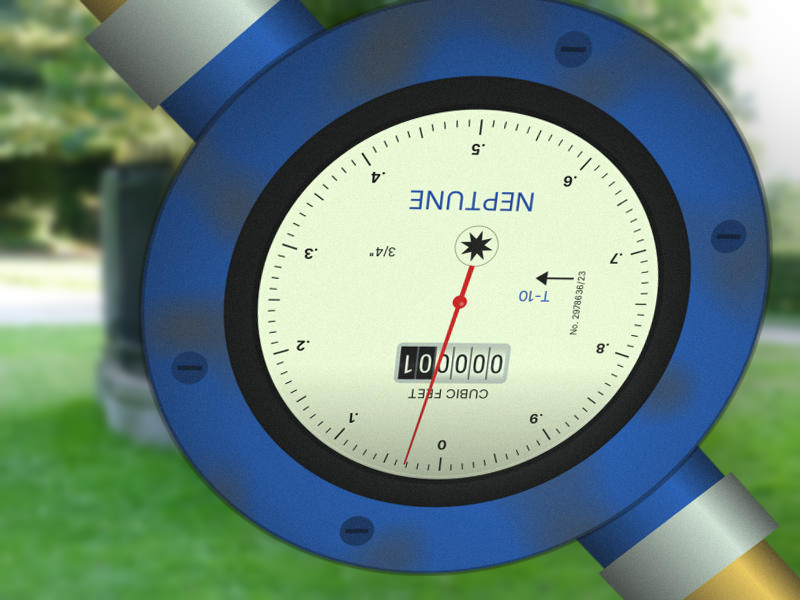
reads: 1.03ft³
